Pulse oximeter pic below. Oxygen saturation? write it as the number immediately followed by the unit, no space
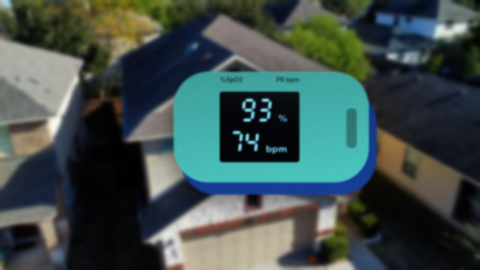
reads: 93%
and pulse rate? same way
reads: 74bpm
